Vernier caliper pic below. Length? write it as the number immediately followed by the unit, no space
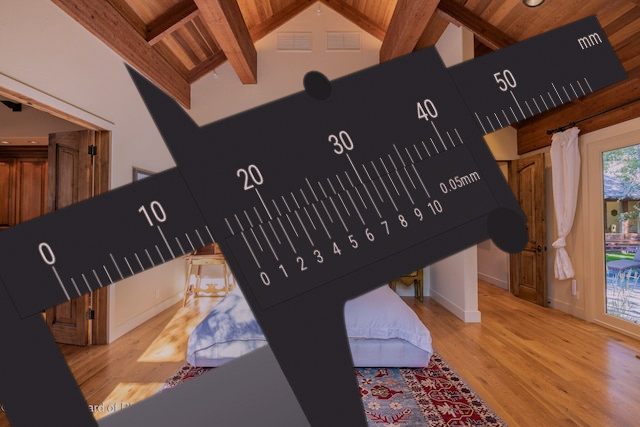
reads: 16.8mm
